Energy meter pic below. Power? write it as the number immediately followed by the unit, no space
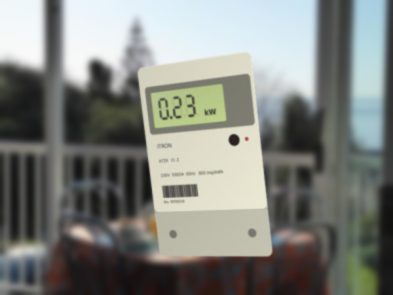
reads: 0.23kW
